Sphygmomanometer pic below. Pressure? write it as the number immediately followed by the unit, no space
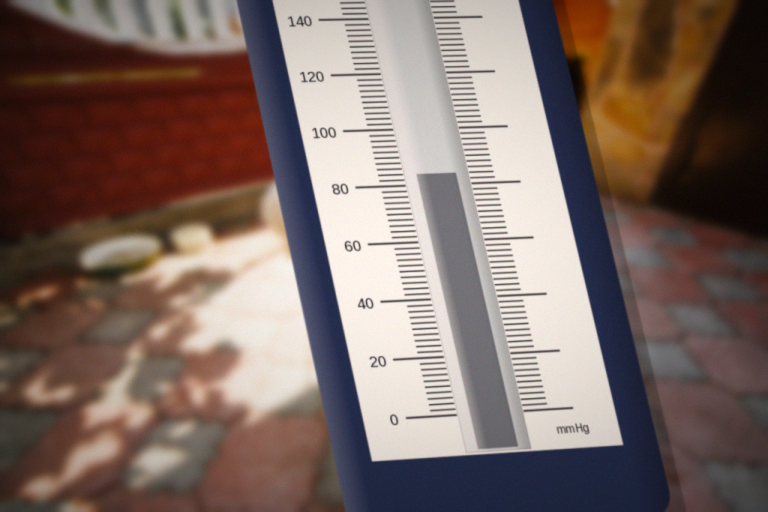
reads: 84mmHg
